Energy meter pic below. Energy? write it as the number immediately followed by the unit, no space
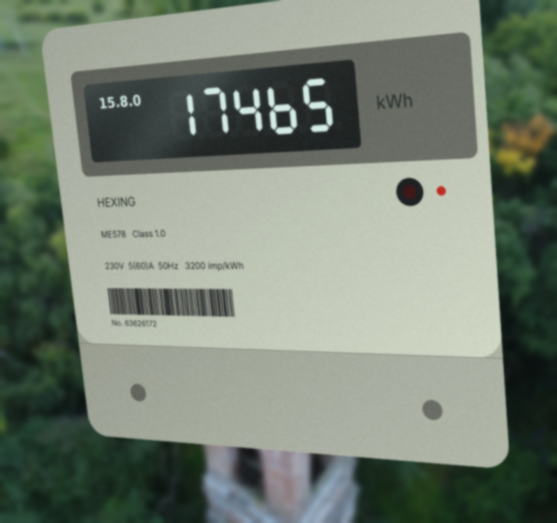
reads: 17465kWh
